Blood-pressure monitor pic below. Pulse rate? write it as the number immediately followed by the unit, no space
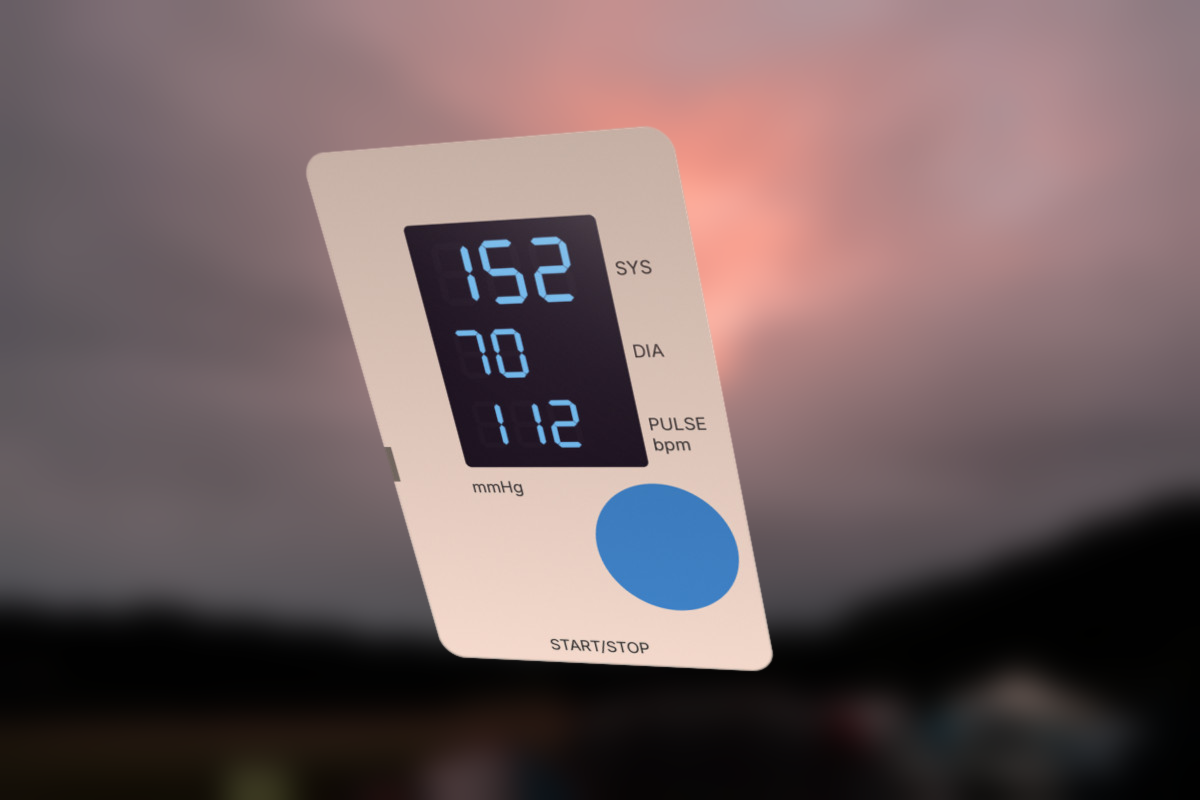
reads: 112bpm
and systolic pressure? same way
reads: 152mmHg
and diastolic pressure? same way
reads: 70mmHg
